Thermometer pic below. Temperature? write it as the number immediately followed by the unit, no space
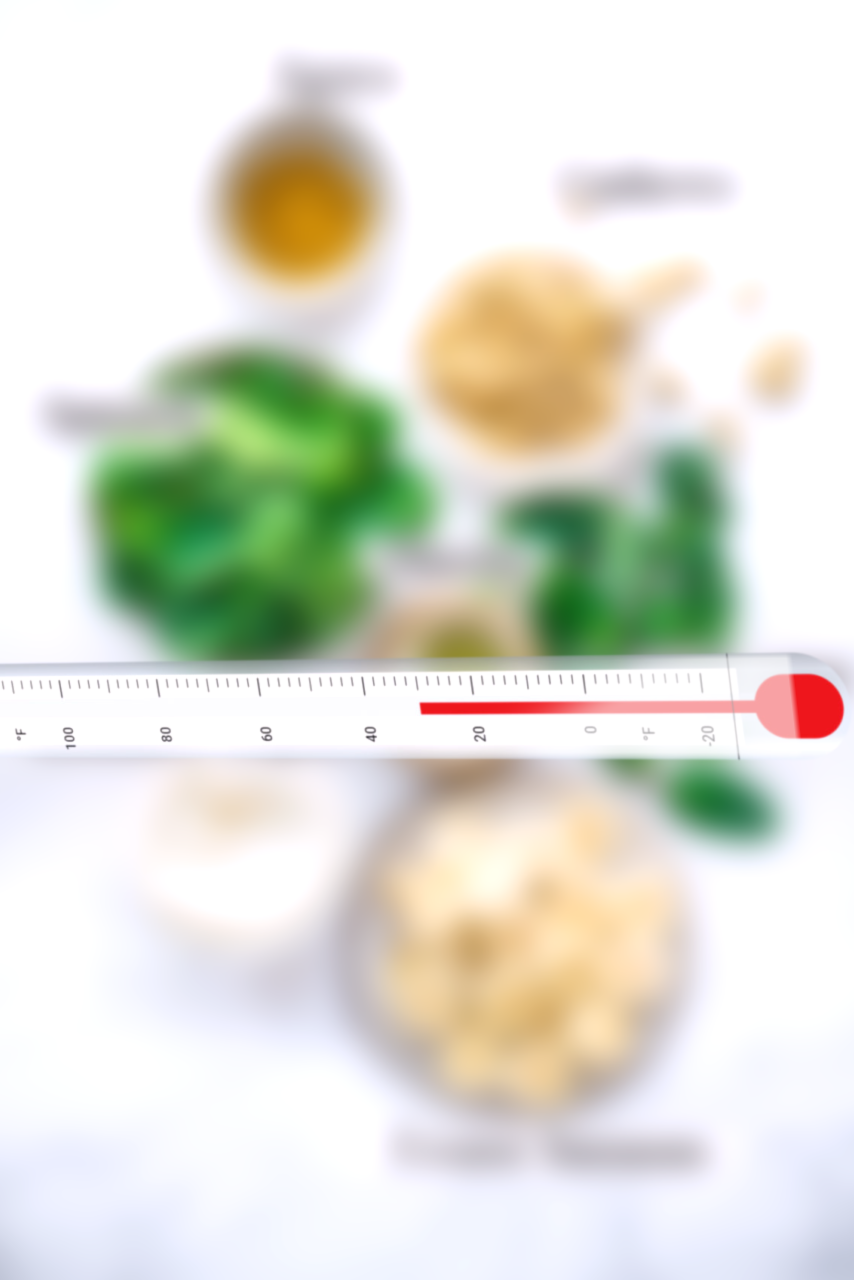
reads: 30°F
